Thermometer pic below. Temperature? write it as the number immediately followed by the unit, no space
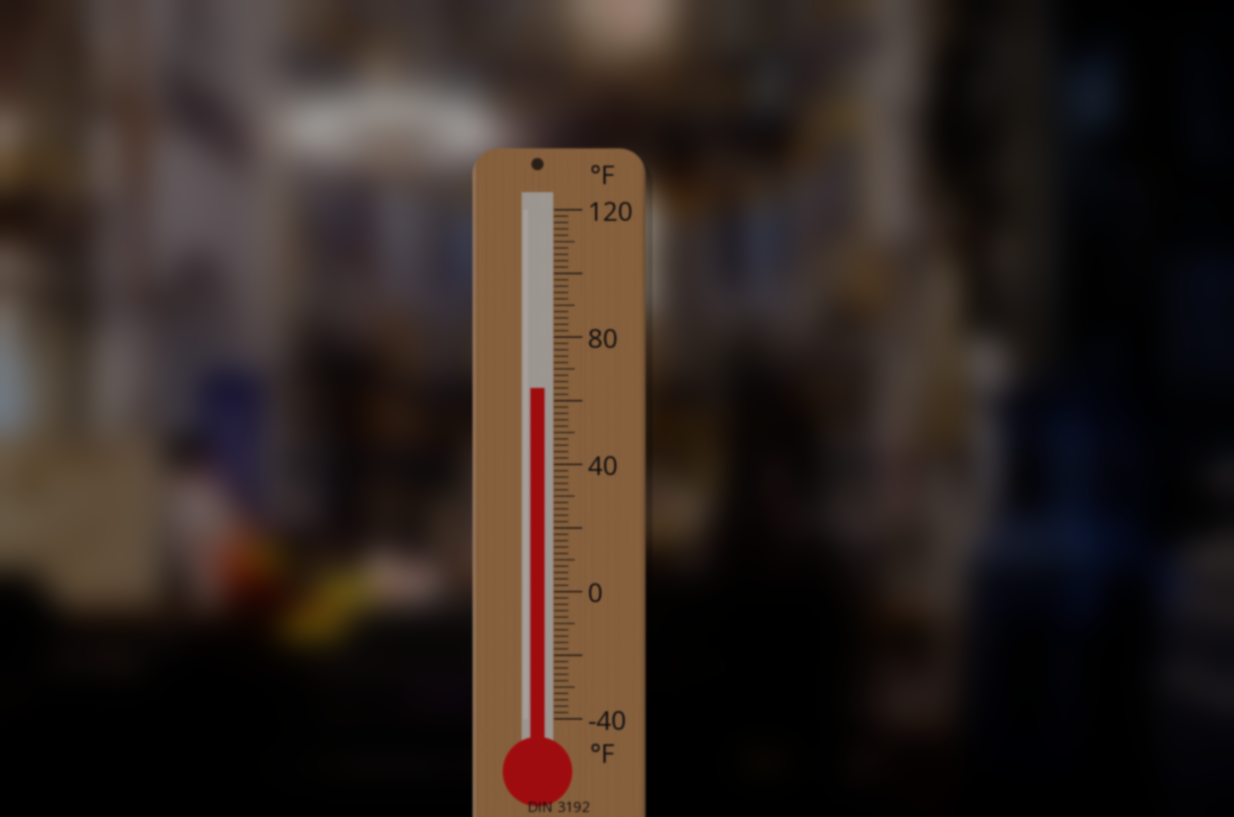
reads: 64°F
